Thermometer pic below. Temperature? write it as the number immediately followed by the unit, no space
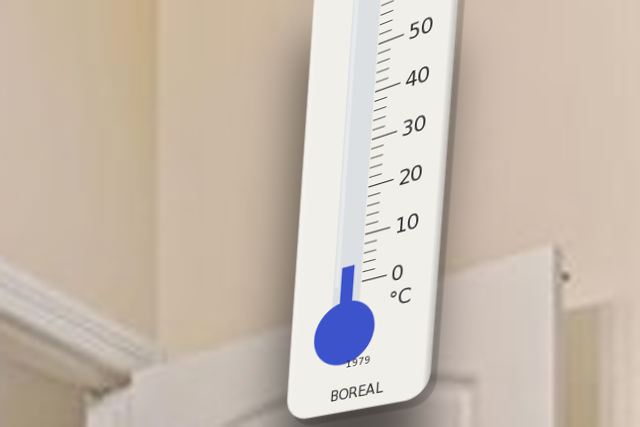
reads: 4°C
